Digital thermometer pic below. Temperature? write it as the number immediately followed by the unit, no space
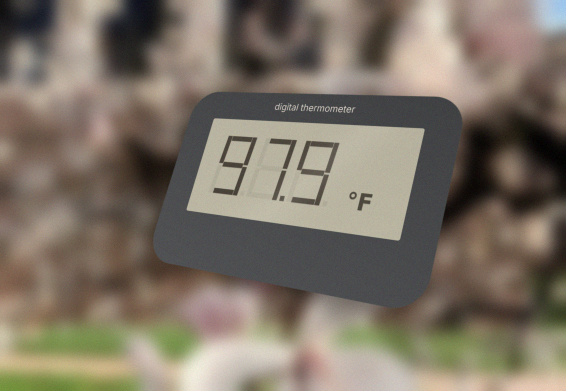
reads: 97.9°F
